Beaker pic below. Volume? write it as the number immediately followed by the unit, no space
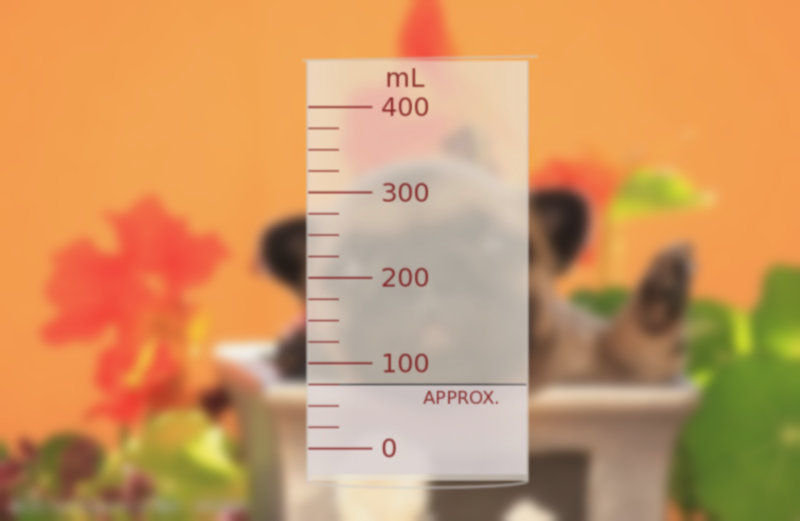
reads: 75mL
